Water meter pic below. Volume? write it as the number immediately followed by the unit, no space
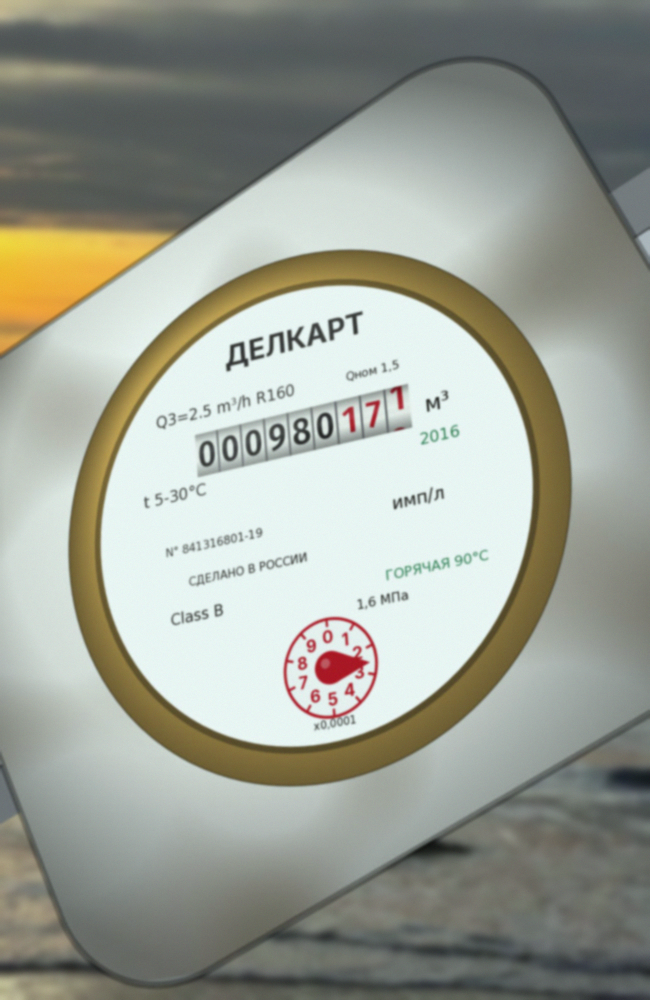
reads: 980.1712m³
